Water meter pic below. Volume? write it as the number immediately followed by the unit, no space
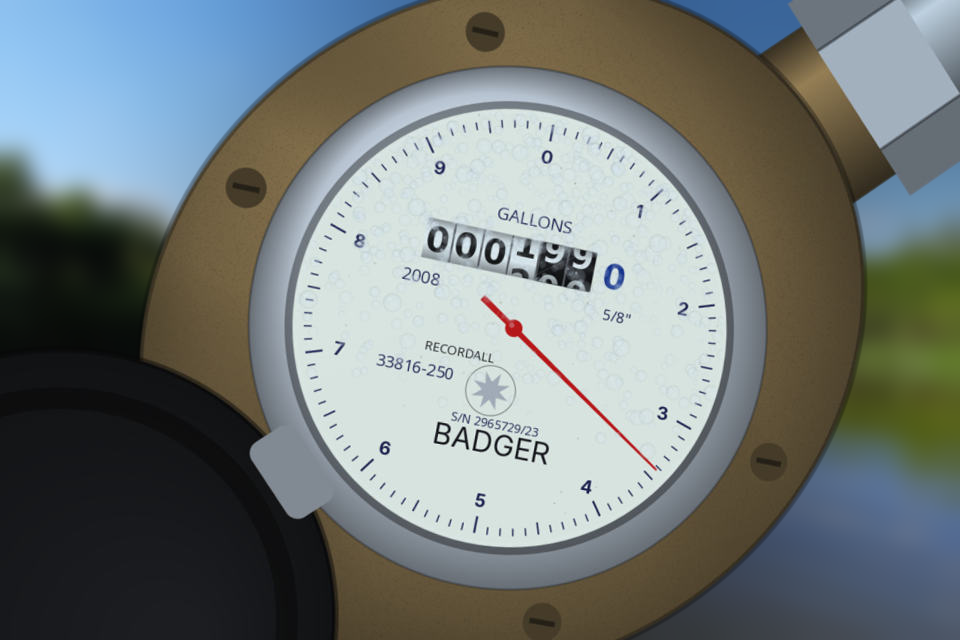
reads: 1993.4gal
